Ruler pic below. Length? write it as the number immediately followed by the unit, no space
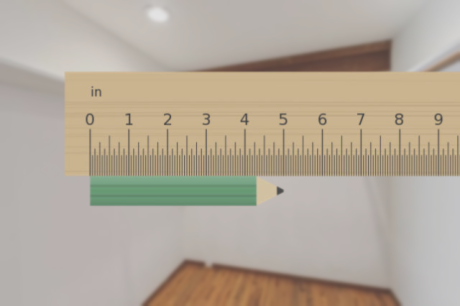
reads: 5in
